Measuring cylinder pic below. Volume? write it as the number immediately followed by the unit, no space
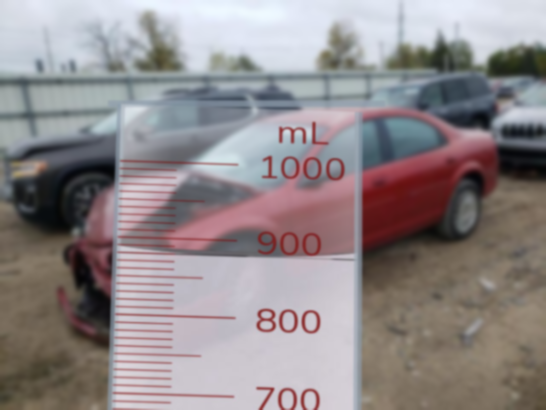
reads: 880mL
